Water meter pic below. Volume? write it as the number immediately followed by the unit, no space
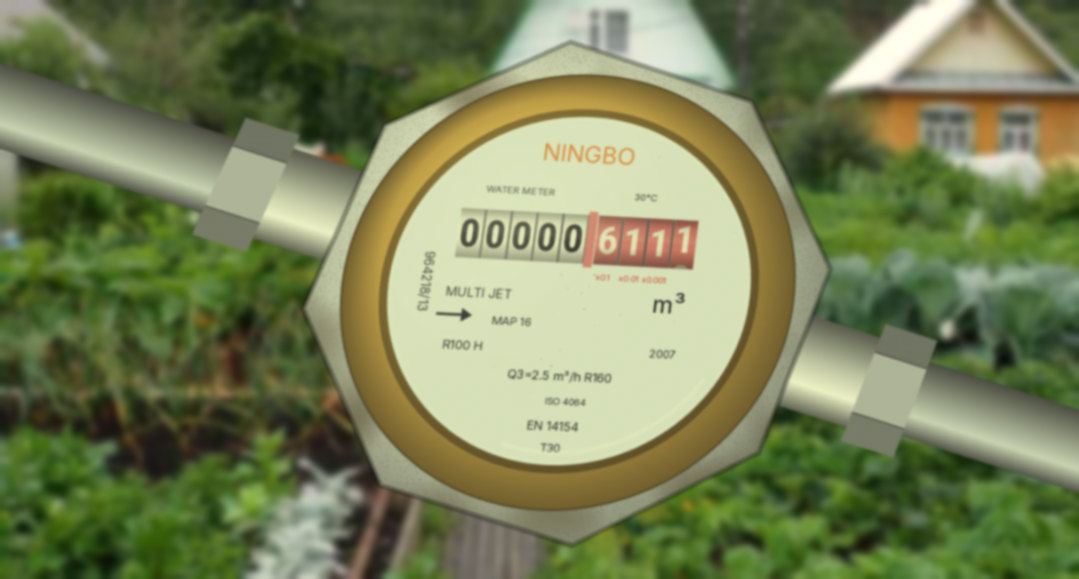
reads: 0.6111m³
